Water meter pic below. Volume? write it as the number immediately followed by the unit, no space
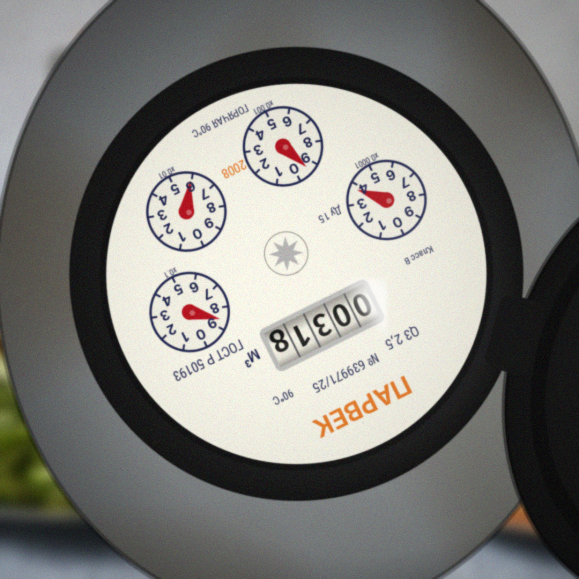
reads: 317.8593m³
